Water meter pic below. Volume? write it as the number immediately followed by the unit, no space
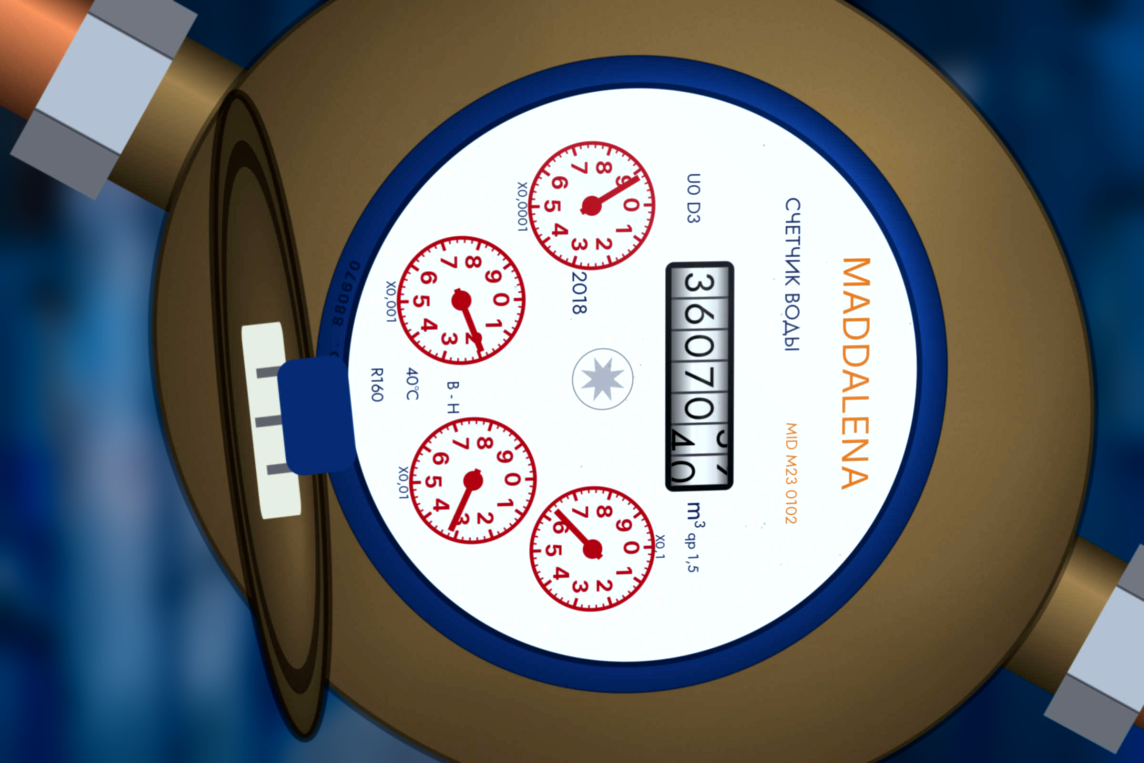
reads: 3607039.6319m³
